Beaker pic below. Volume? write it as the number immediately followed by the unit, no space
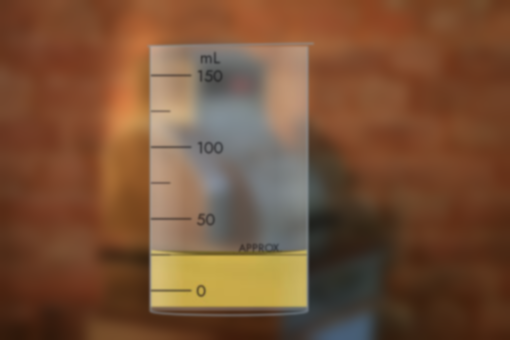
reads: 25mL
